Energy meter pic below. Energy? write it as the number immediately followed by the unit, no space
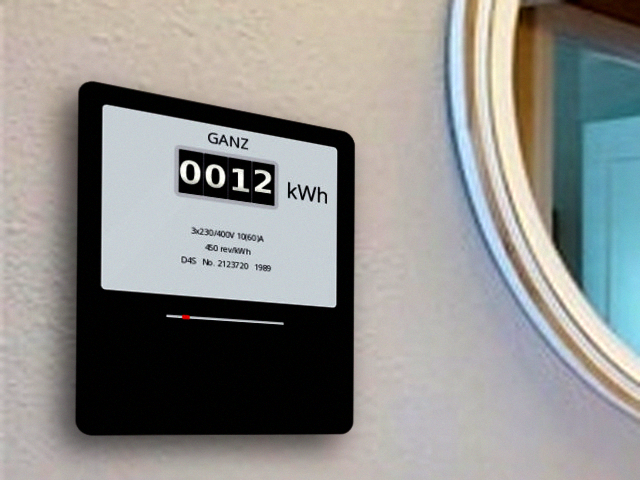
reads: 12kWh
